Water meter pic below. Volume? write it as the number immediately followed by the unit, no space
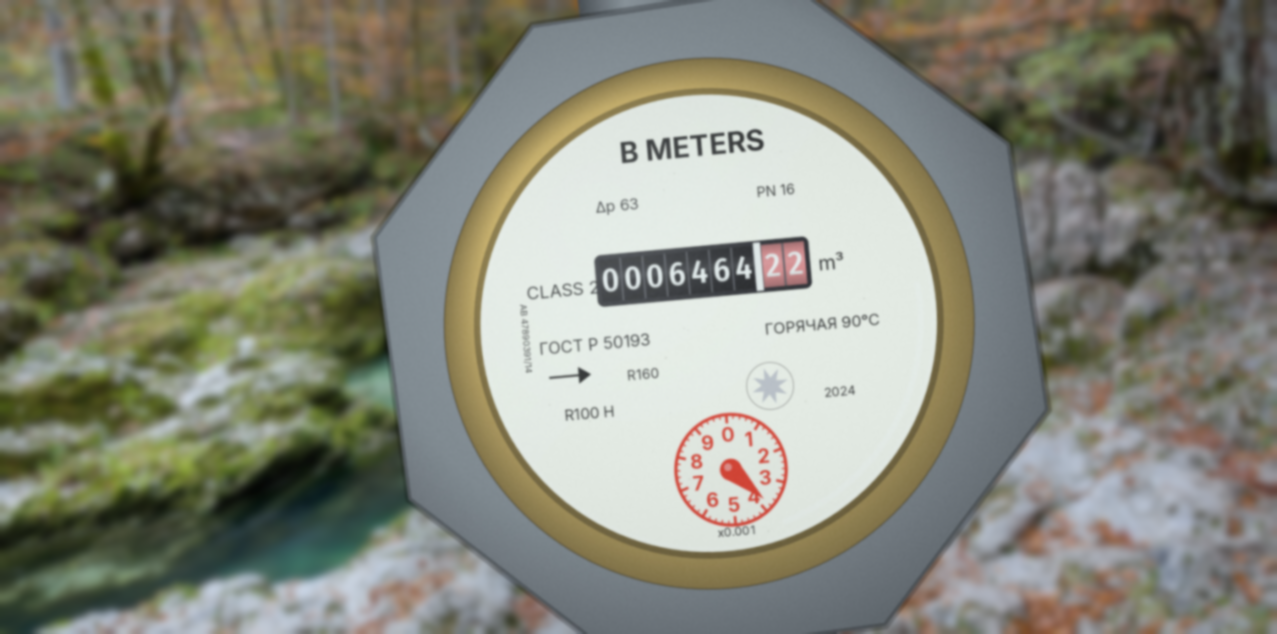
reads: 6464.223m³
